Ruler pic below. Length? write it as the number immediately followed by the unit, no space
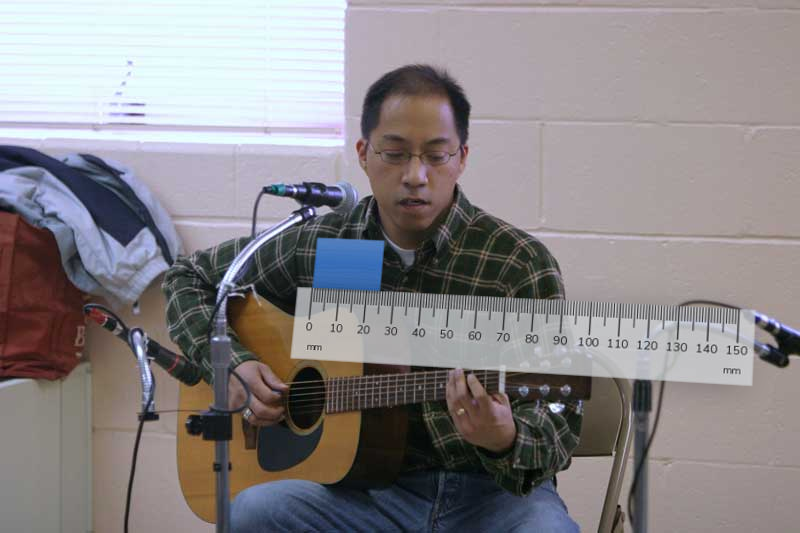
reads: 25mm
